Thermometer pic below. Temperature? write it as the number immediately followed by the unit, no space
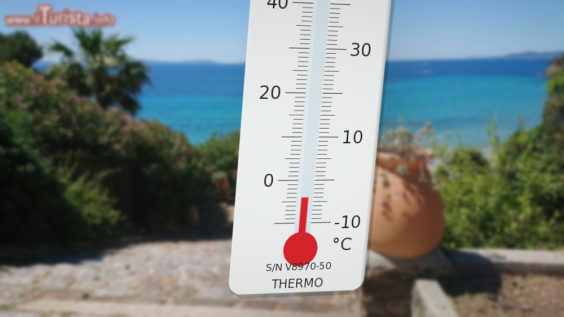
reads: -4°C
